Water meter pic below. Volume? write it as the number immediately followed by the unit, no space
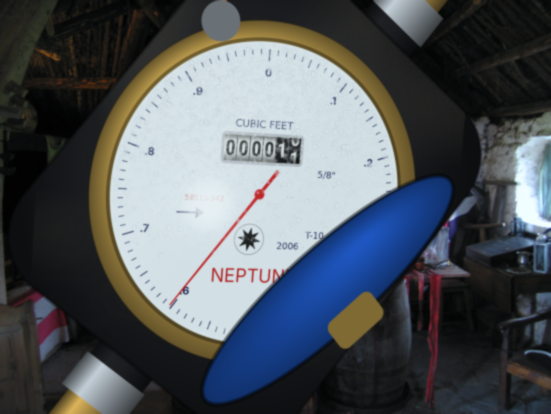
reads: 10.60ft³
